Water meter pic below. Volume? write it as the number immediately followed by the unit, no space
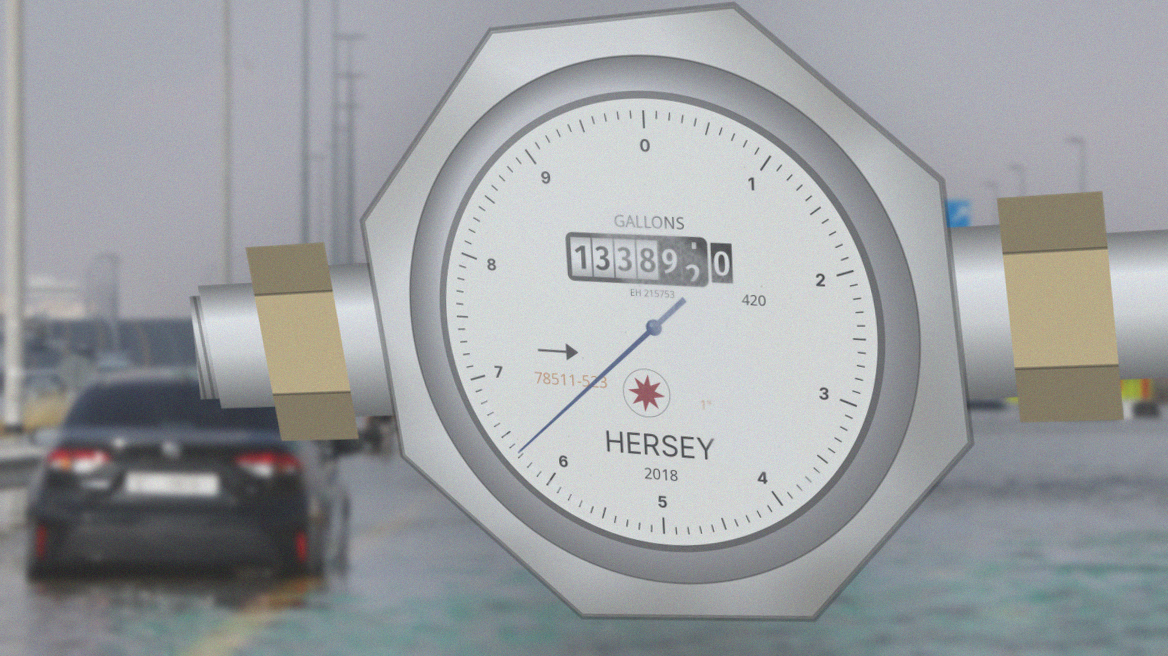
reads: 1338916.3gal
